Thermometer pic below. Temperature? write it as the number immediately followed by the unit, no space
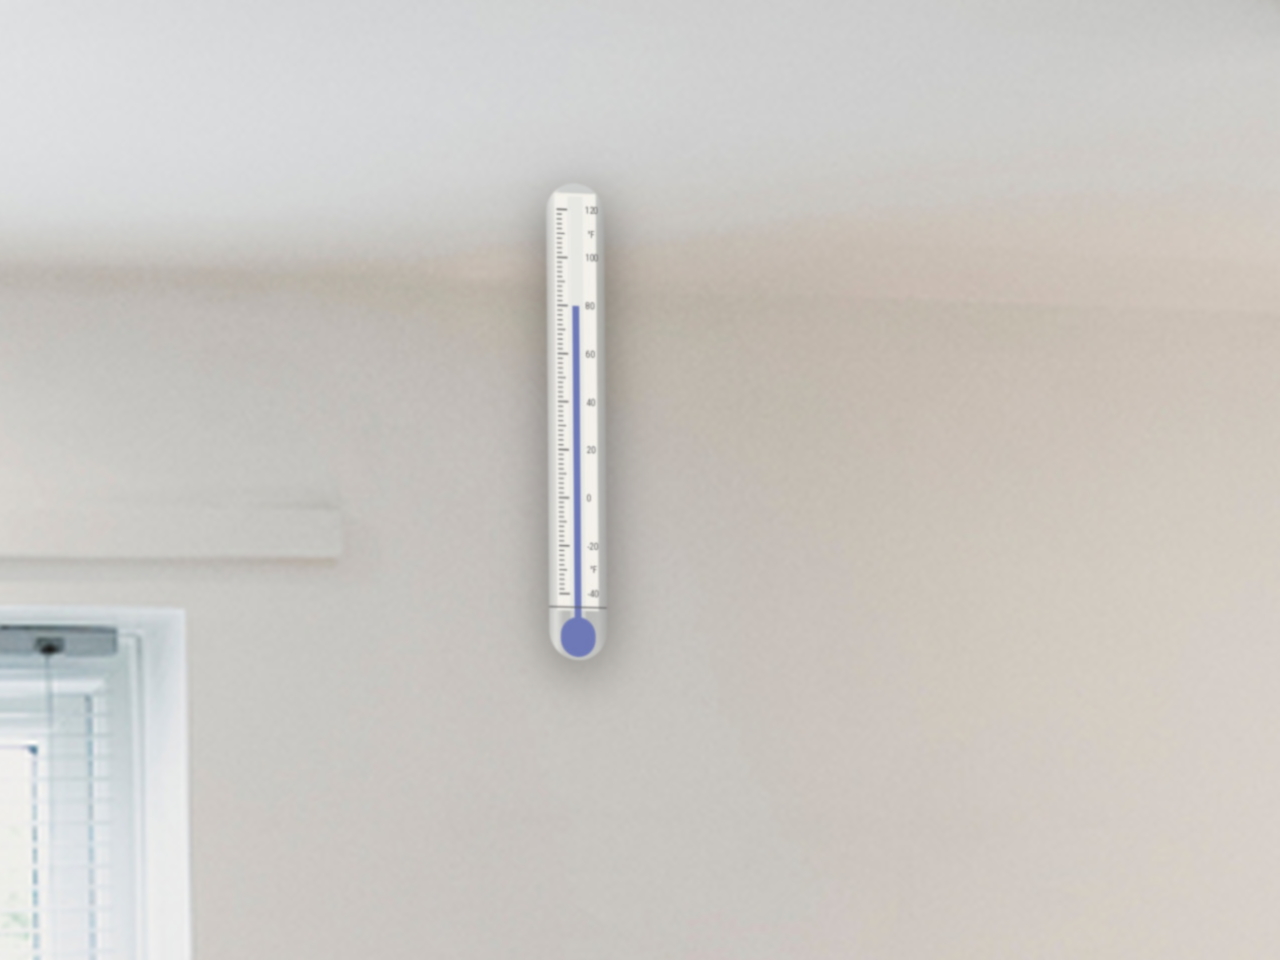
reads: 80°F
